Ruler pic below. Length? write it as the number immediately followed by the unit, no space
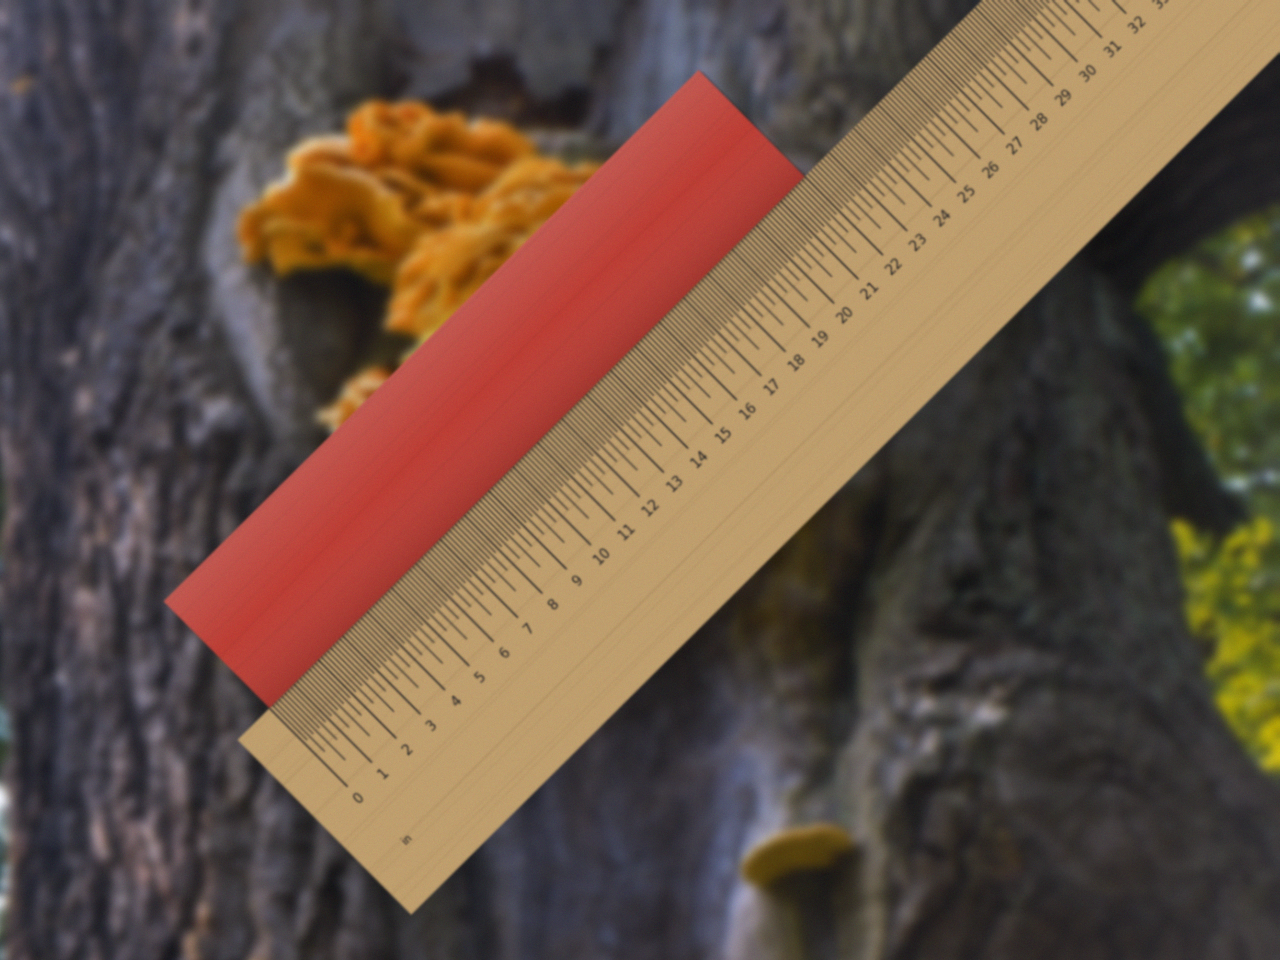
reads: 22in
